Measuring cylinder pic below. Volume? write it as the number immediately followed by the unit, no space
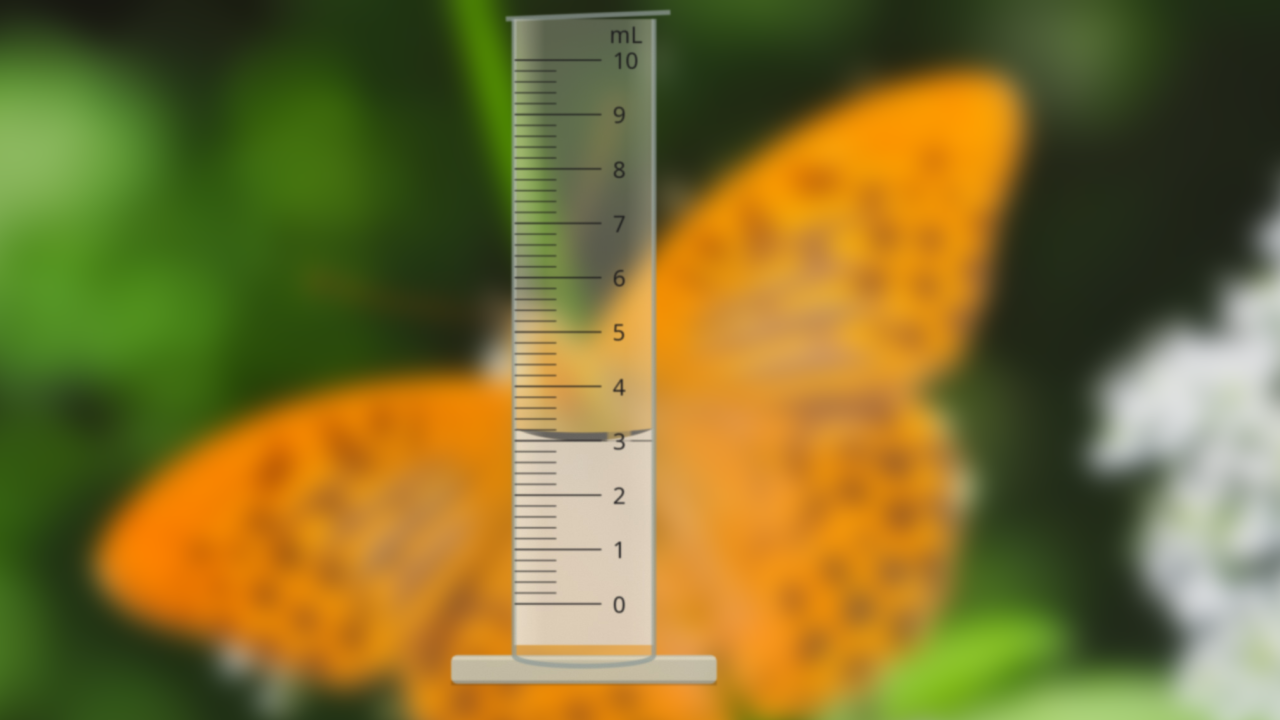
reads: 3mL
